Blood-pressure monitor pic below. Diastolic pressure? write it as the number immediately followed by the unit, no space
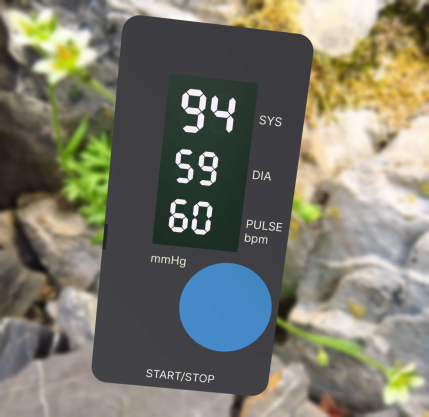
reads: 59mmHg
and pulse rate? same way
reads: 60bpm
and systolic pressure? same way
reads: 94mmHg
